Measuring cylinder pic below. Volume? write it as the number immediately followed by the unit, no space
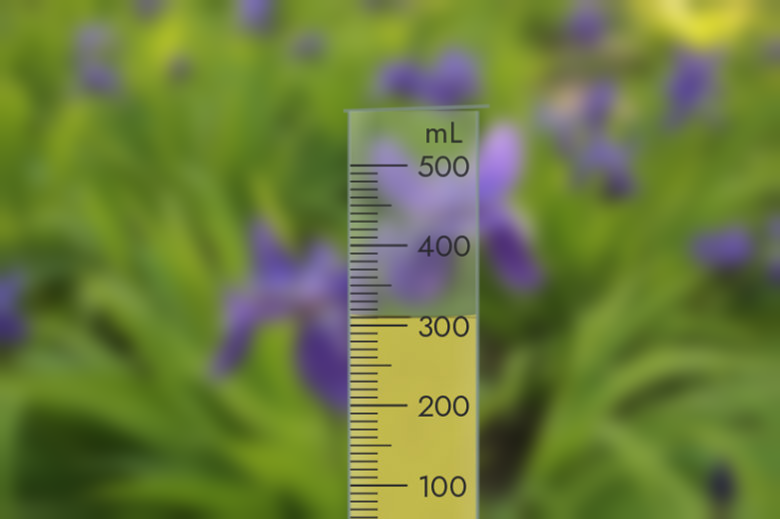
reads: 310mL
